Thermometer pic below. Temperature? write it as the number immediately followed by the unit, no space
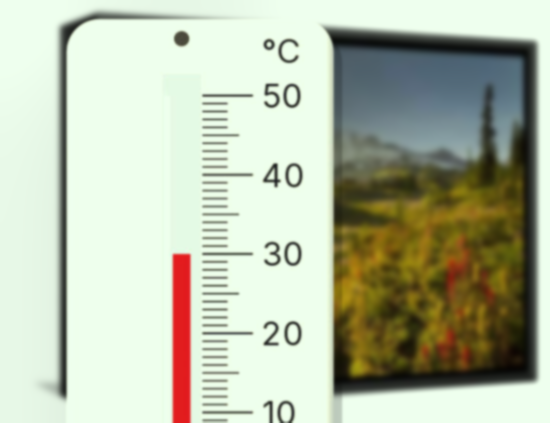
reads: 30°C
